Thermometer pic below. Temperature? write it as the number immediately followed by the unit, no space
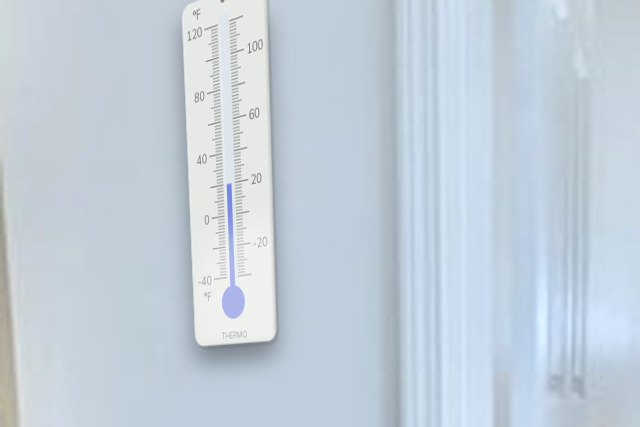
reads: 20°F
